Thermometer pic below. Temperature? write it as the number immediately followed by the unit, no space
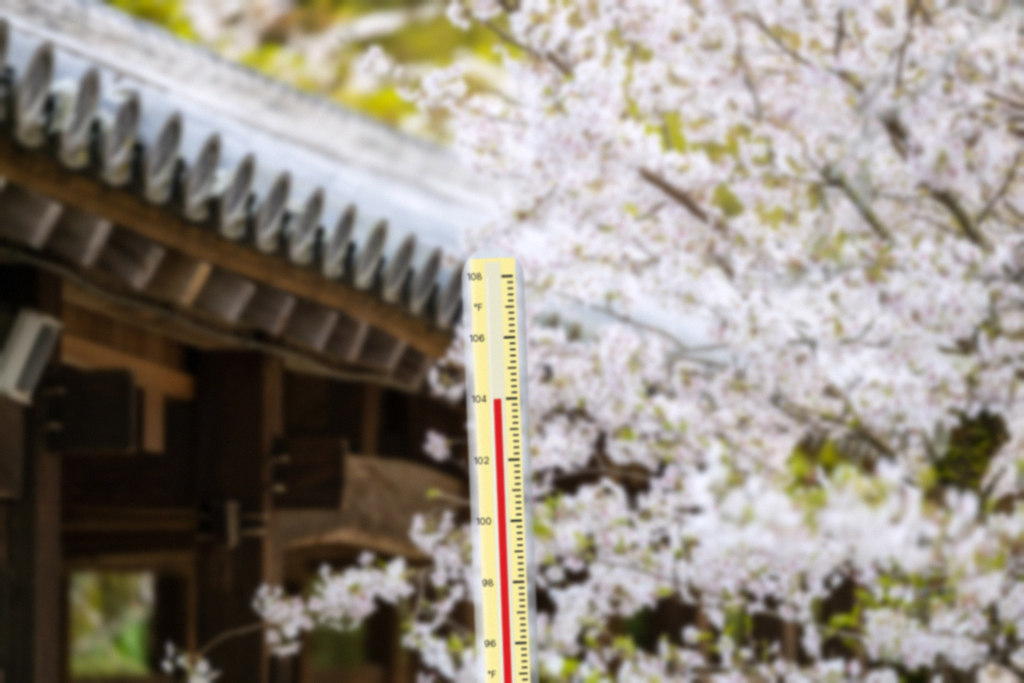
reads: 104°F
